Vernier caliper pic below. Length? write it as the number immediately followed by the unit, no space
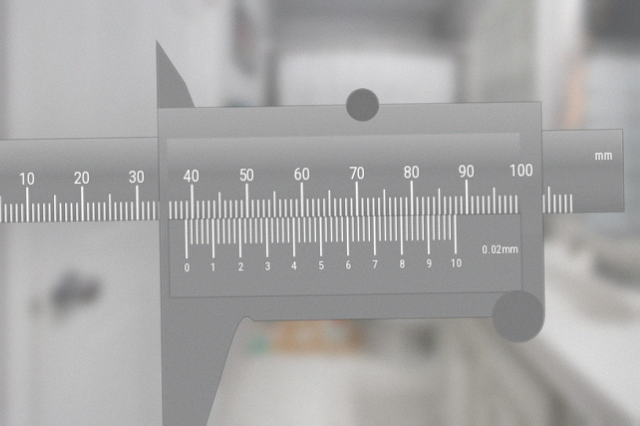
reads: 38.8mm
